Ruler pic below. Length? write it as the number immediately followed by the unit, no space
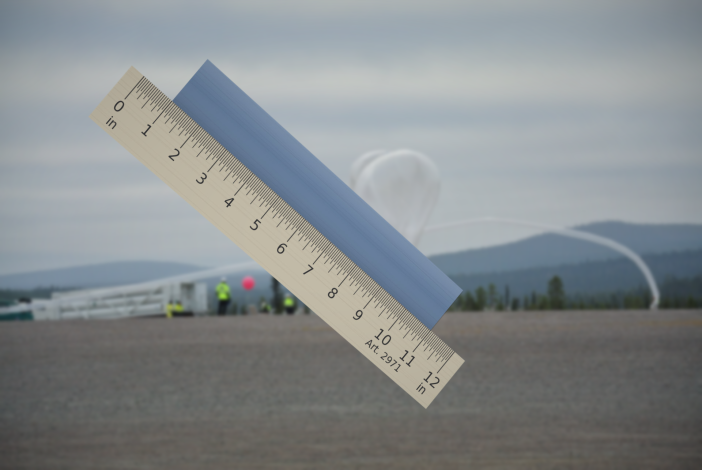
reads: 10in
